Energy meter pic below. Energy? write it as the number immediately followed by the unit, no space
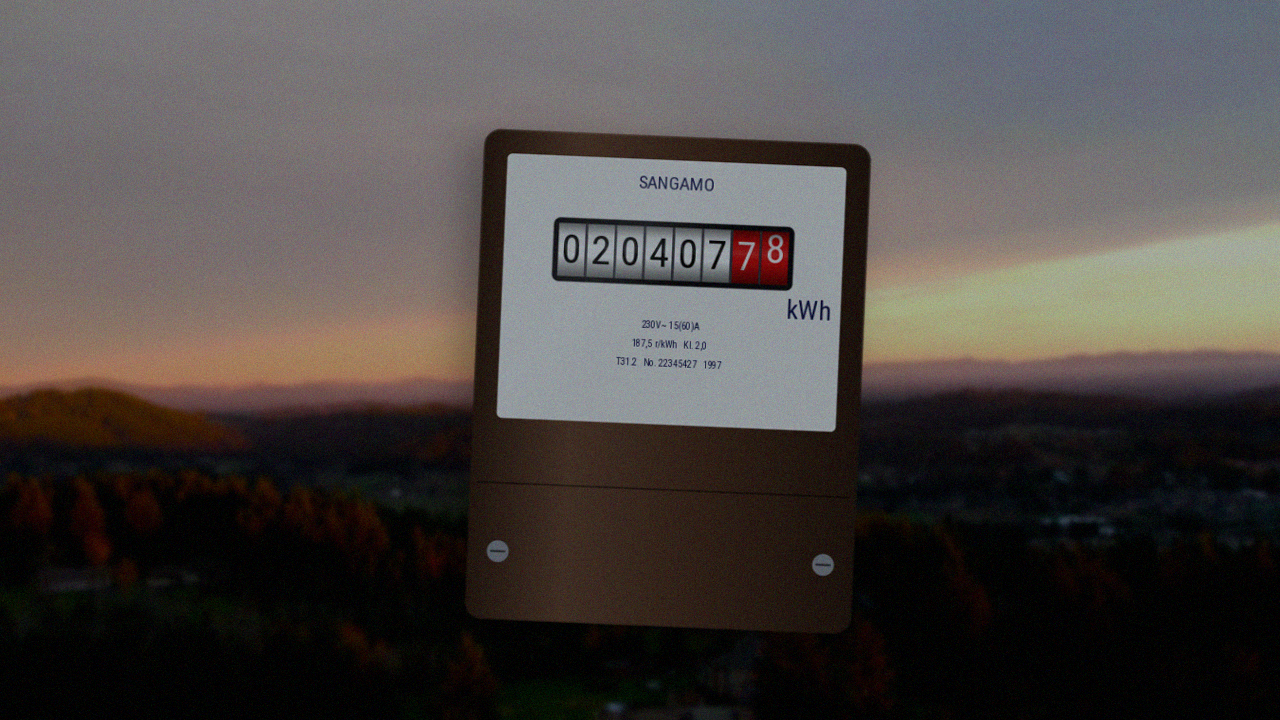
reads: 20407.78kWh
